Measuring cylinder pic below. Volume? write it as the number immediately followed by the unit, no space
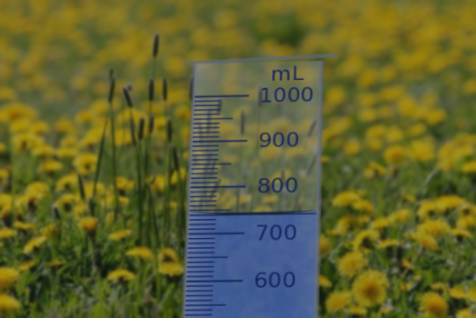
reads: 740mL
